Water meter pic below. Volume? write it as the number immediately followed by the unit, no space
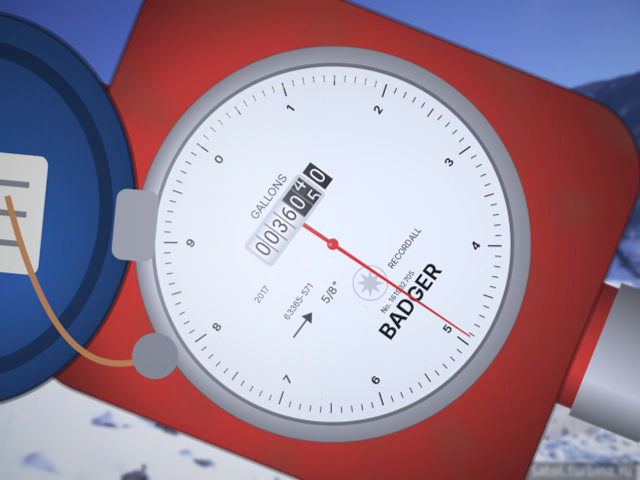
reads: 36044.9gal
